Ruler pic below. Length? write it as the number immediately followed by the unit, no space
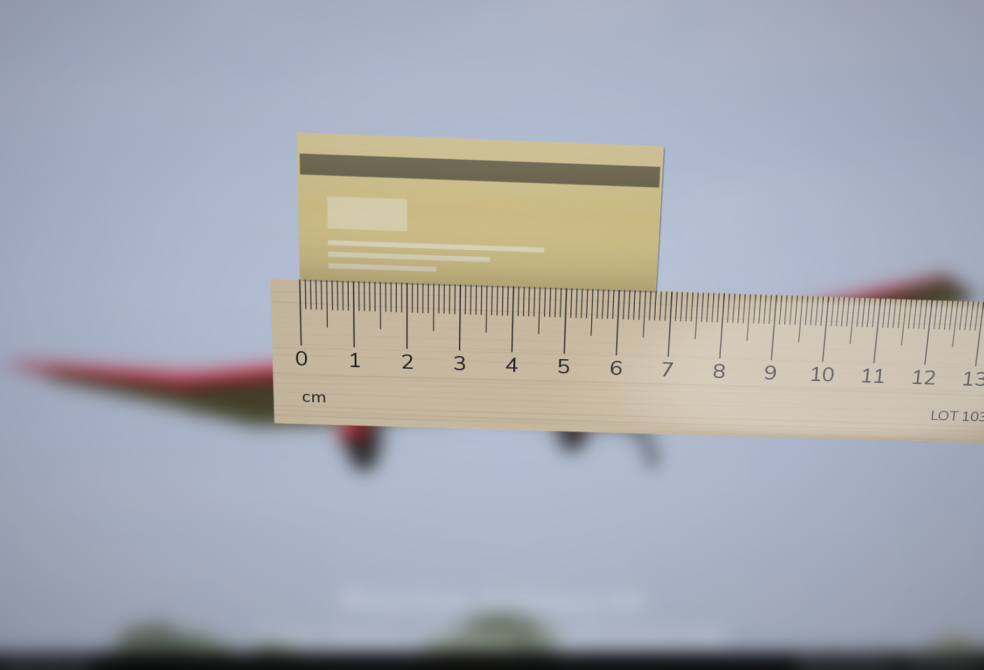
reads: 6.7cm
